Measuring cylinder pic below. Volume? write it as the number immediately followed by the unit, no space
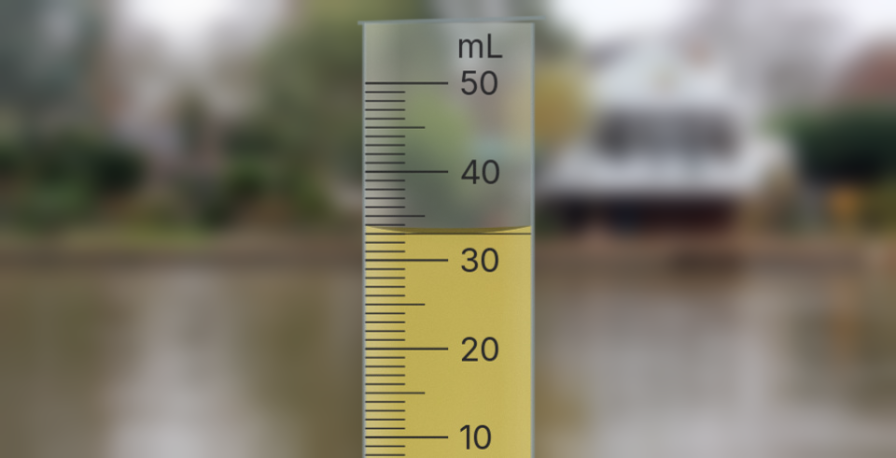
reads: 33mL
